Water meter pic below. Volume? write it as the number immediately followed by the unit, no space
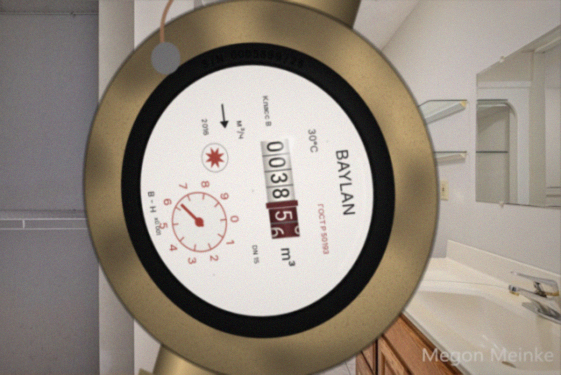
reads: 38.556m³
